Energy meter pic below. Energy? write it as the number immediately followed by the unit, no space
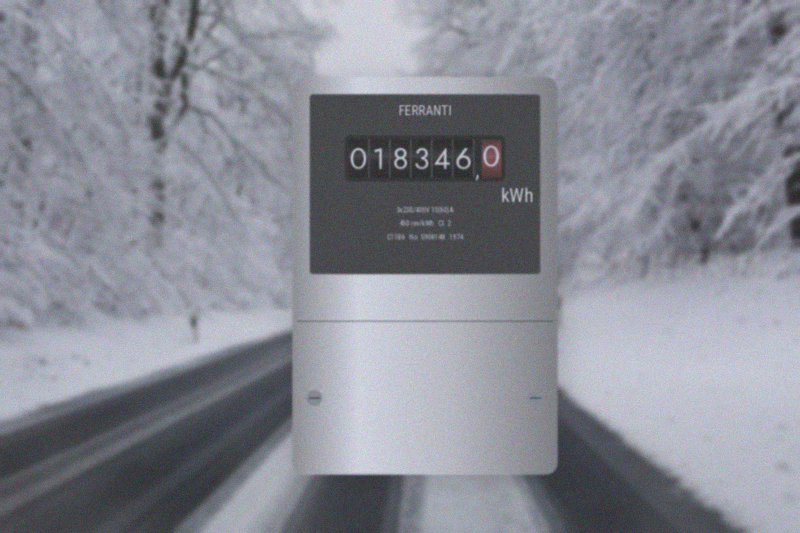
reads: 18346.0kWh
